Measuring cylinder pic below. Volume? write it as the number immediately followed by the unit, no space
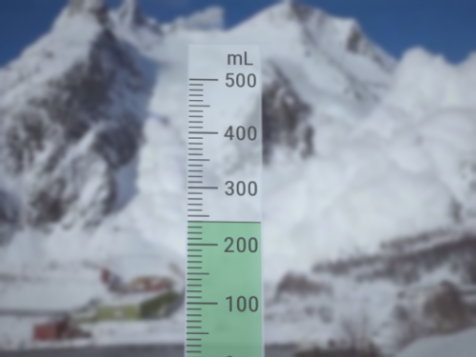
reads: 240mL
